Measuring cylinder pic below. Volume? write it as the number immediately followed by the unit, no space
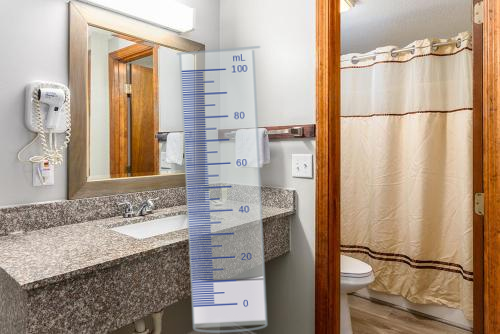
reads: 10mL
